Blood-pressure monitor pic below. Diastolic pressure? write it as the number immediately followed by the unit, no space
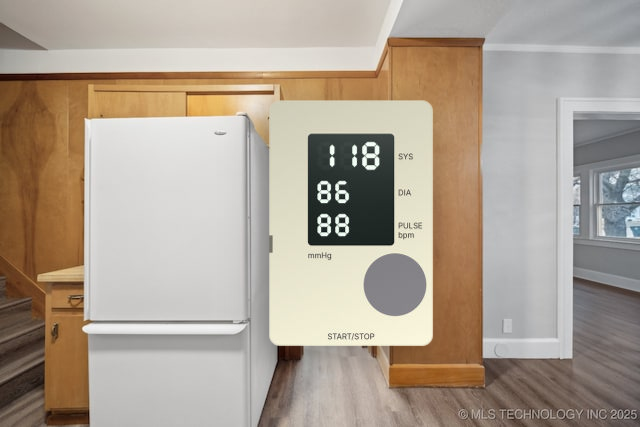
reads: 86mmHg
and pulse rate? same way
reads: 88bpm
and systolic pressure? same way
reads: 118mmHg
